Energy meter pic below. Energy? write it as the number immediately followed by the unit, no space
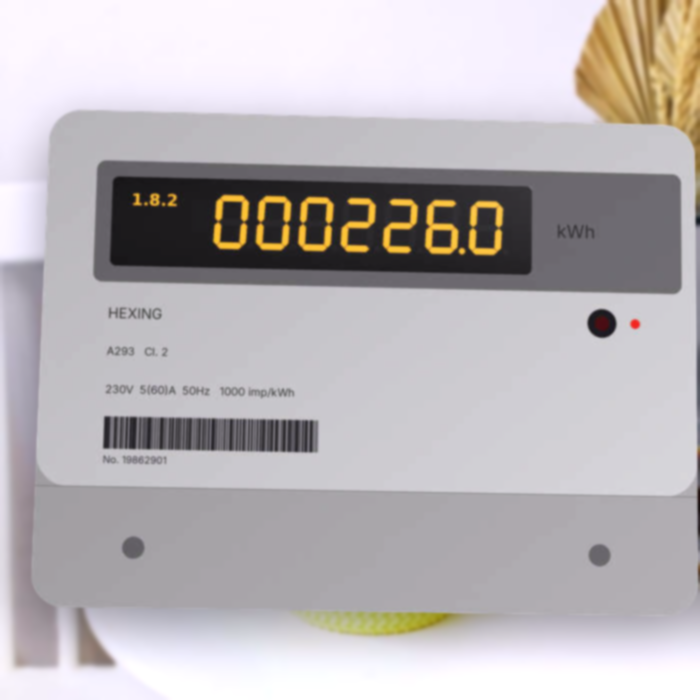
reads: 226.0kWh
